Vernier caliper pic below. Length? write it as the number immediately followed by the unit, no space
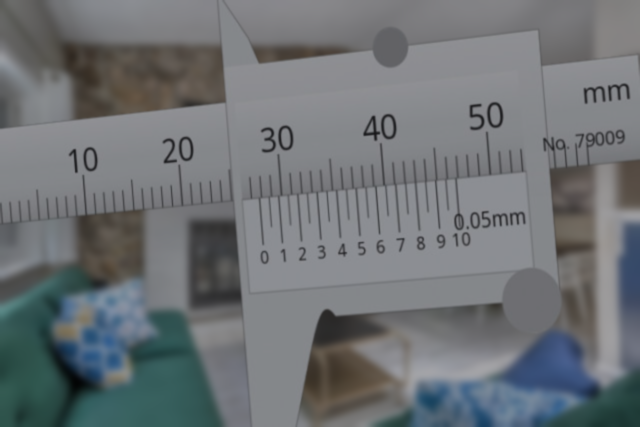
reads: 27.8mm
